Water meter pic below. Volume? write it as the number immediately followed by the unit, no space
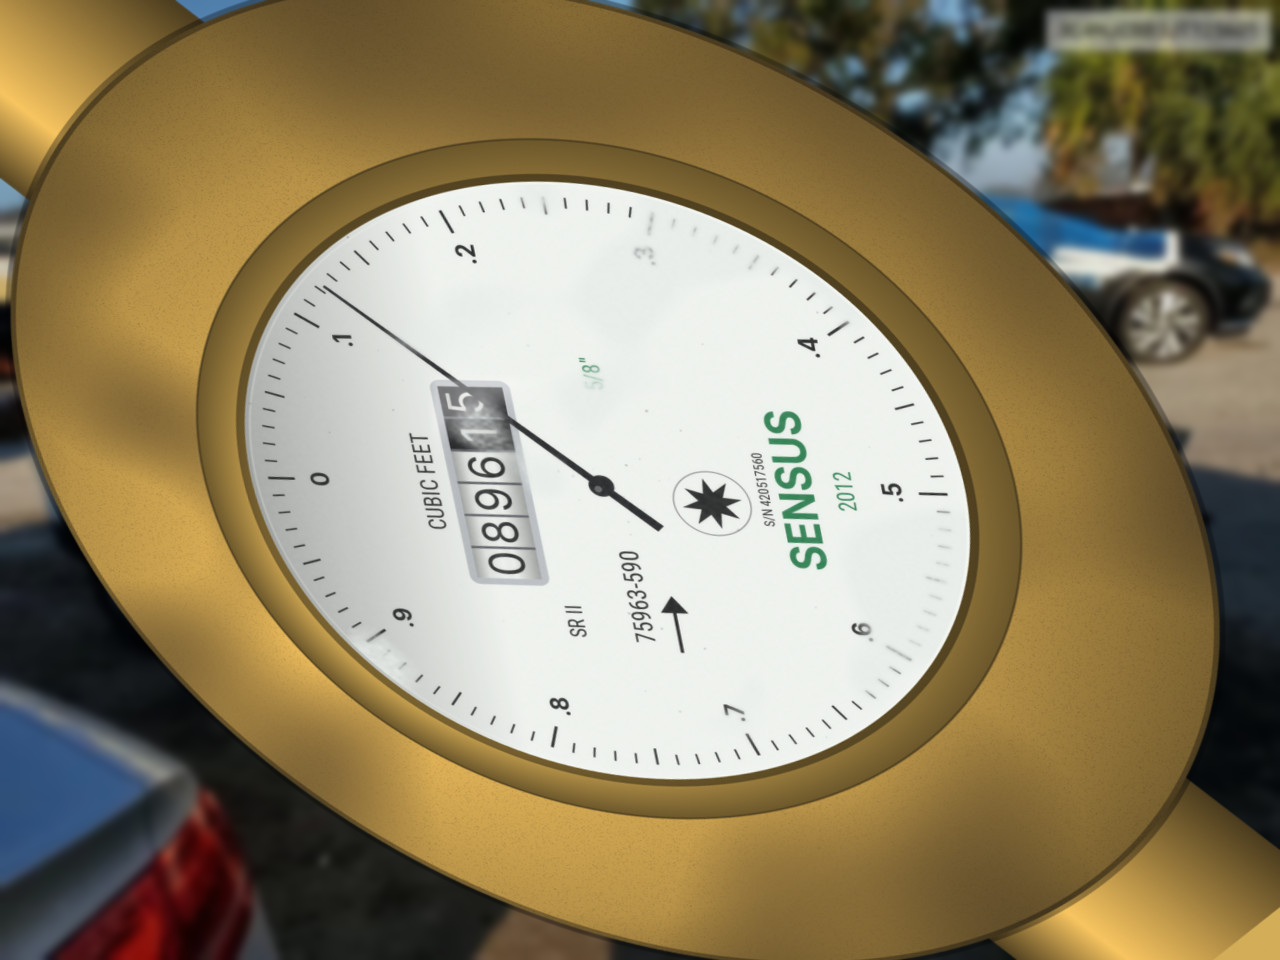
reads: 89615.12ft³
